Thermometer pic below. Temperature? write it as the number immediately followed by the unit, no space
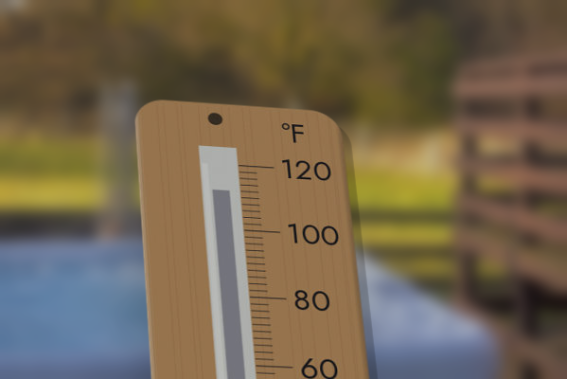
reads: 112°F
